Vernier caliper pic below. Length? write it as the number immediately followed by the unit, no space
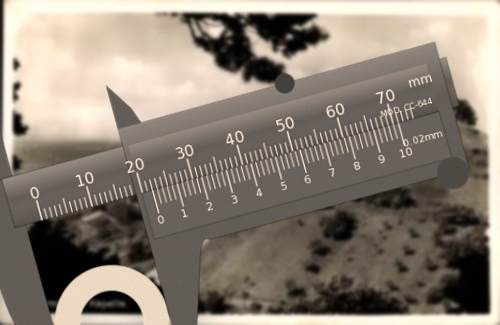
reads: 22.0mm
